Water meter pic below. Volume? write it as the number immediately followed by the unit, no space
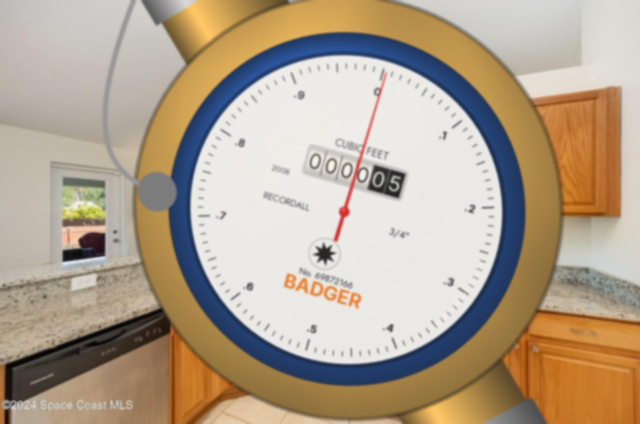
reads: 5.00ft³
